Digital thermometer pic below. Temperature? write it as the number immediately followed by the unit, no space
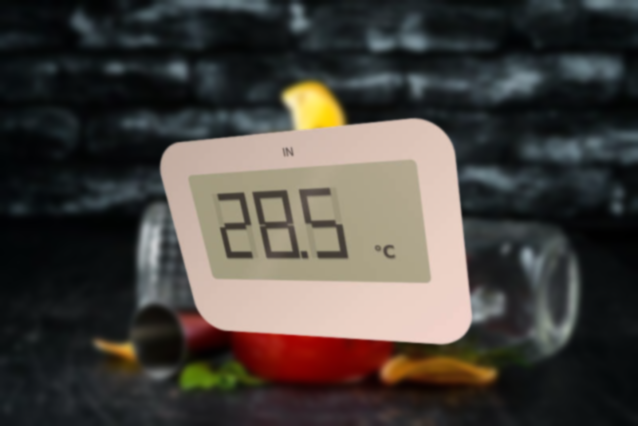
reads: 28.5°C
